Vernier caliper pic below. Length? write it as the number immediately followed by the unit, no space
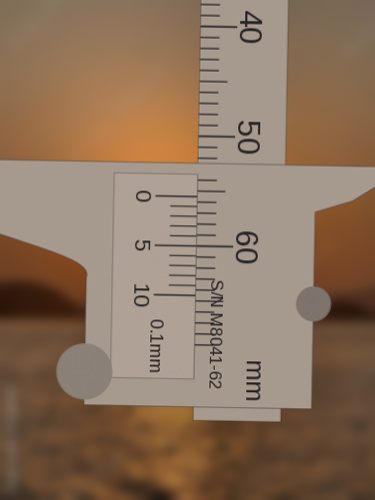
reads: 55.5mm
